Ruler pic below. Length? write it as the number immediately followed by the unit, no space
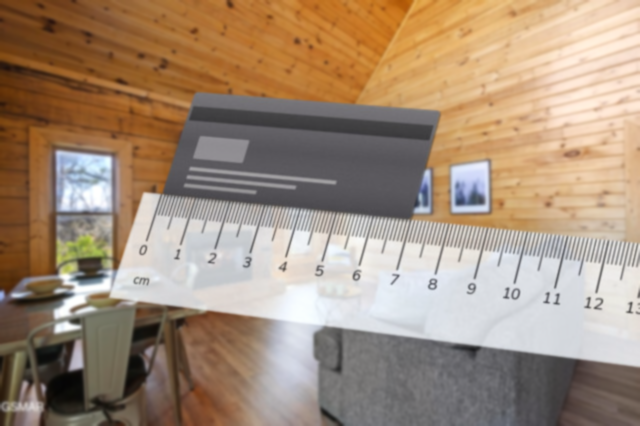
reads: 7cm
